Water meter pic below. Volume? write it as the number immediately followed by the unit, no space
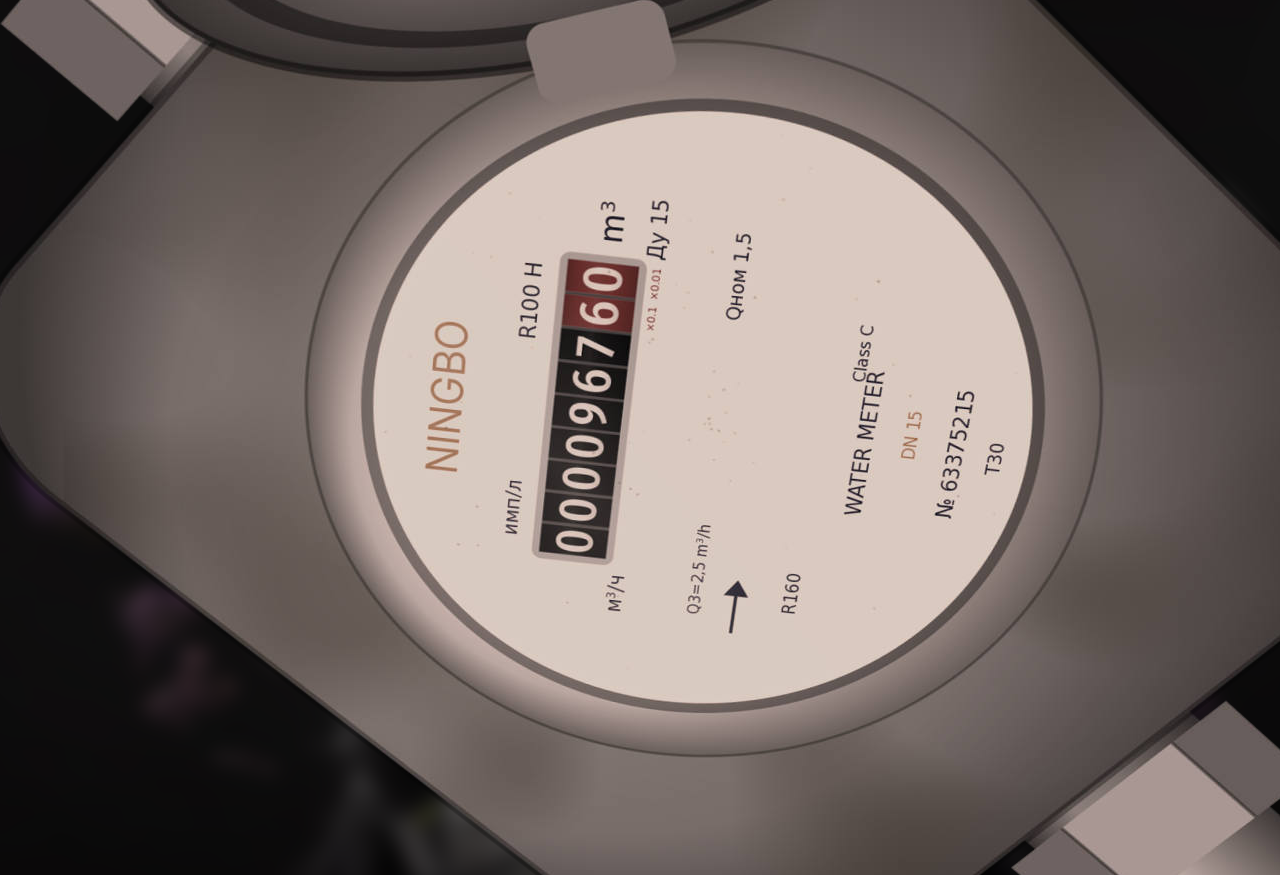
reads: 967.60m³
